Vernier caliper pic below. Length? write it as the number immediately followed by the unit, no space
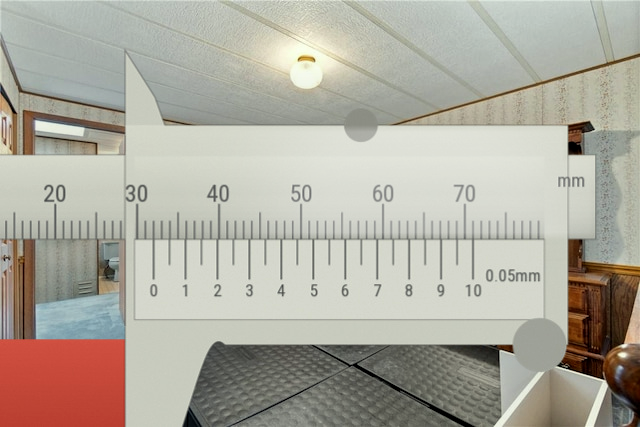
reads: 32.0mm
